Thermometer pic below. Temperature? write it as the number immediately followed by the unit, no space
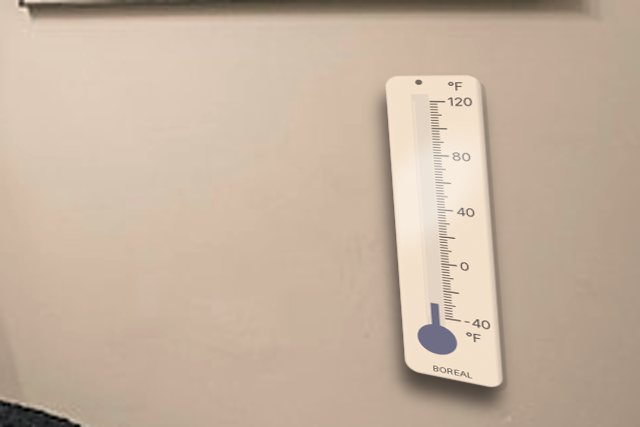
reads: -30°F
